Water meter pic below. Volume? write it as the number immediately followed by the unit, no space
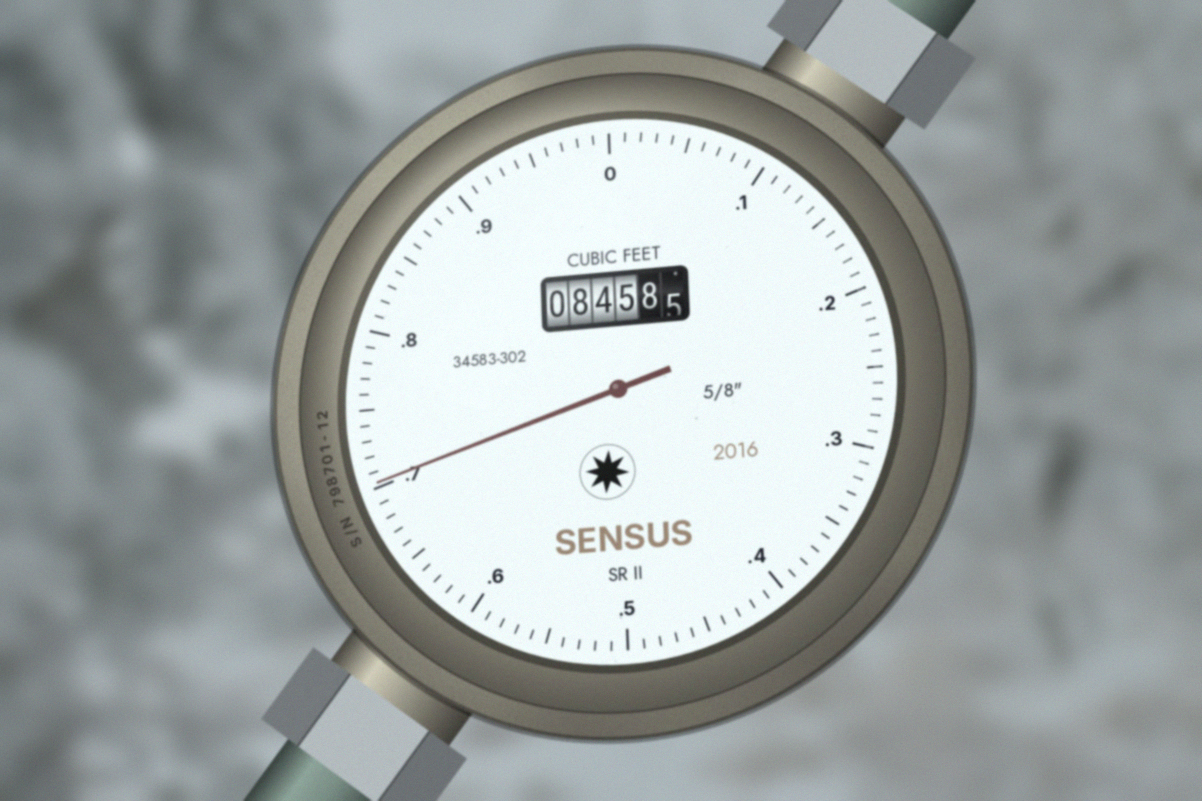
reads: 84584.70ft³
